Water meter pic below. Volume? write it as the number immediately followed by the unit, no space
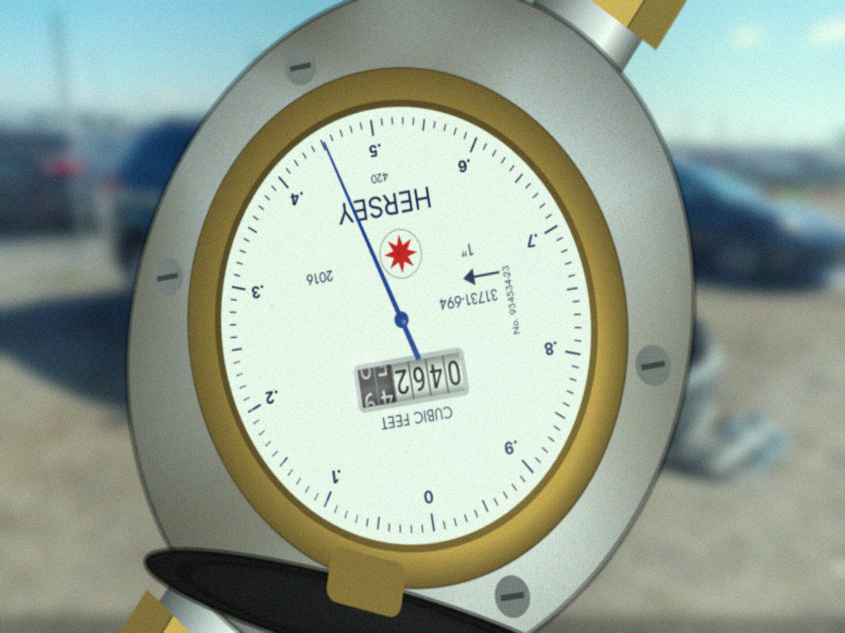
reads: 46249.45ft³
